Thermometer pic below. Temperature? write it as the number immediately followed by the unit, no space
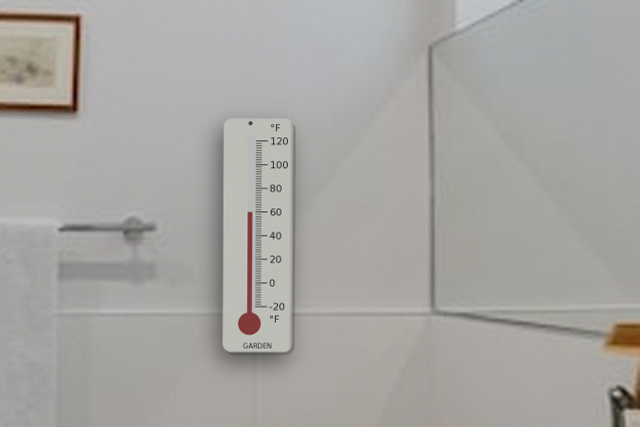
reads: 60°F
